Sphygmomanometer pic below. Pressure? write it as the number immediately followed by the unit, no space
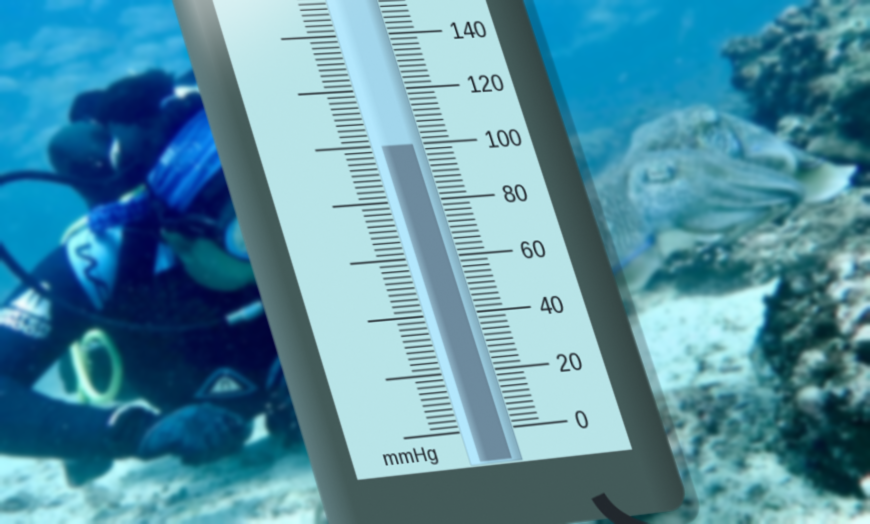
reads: 100mmHg
